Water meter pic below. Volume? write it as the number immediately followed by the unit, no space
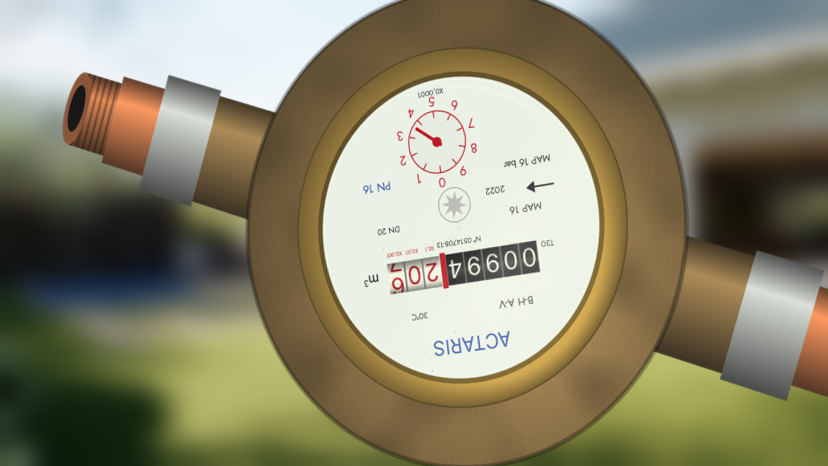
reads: 994.2063m³
